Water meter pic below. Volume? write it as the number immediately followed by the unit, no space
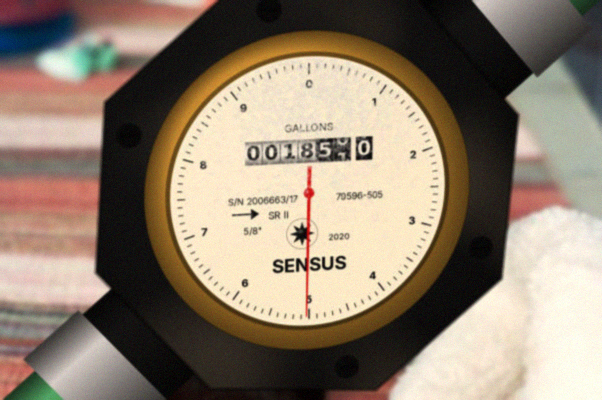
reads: 18505.0gal
